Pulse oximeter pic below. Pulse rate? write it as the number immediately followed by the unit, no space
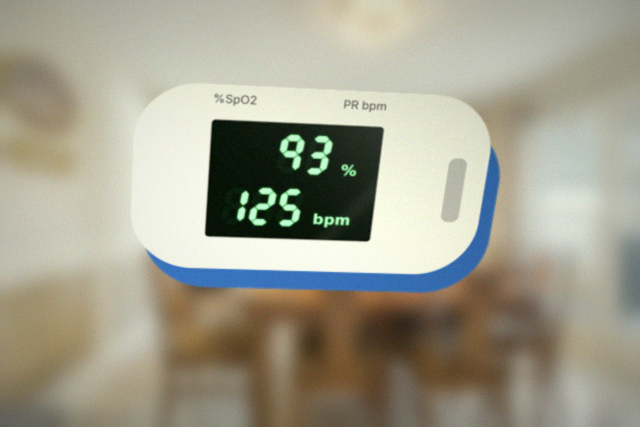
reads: 125bpm
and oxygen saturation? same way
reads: 93%
